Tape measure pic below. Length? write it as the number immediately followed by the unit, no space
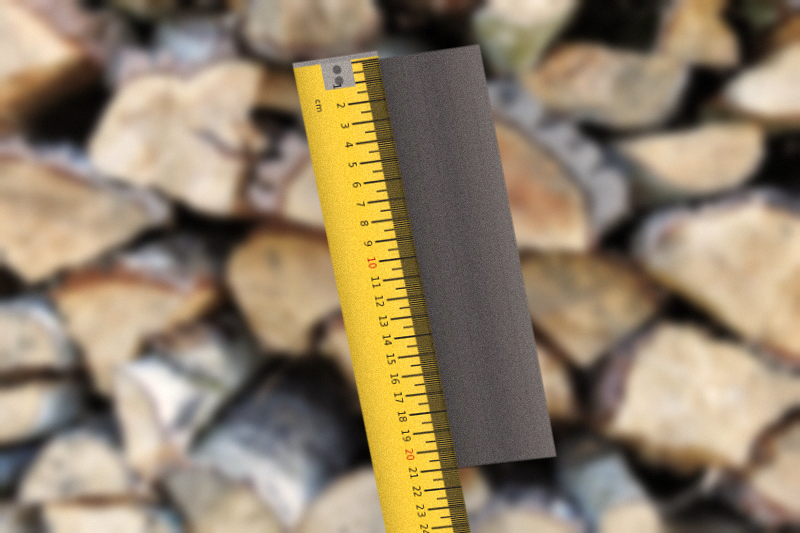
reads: 21cm
